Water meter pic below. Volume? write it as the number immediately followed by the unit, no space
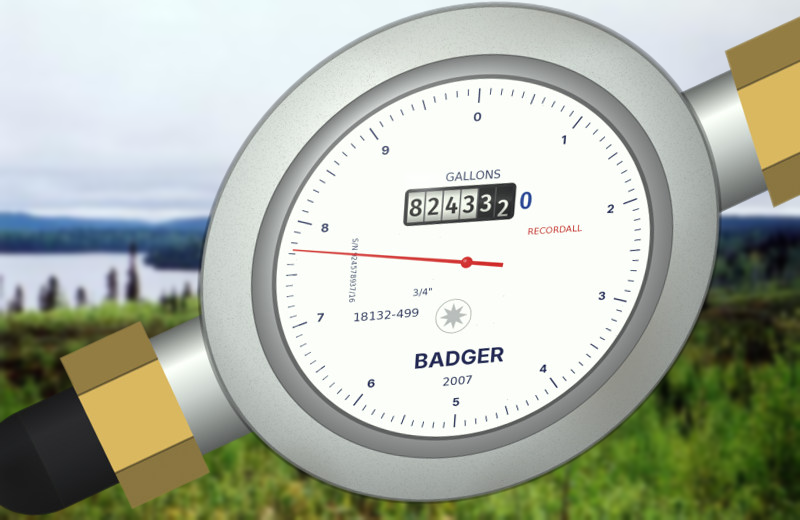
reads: 8243317.7gal
